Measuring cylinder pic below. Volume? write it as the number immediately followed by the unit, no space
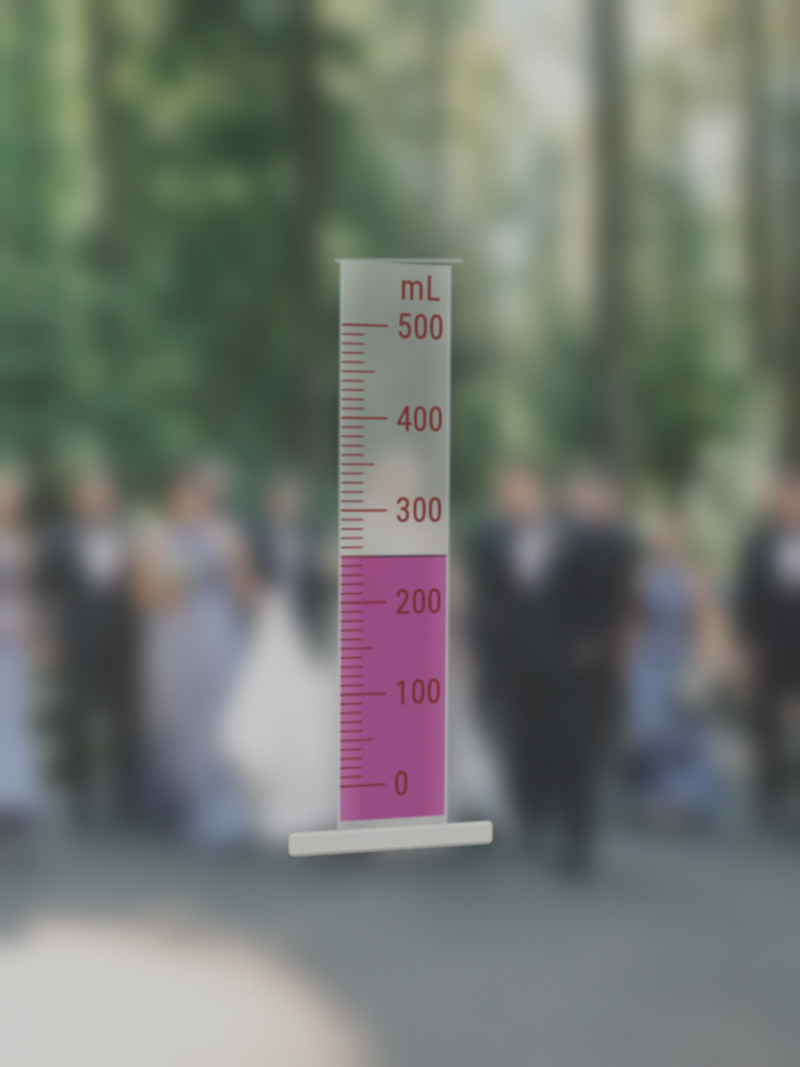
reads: 250mL
